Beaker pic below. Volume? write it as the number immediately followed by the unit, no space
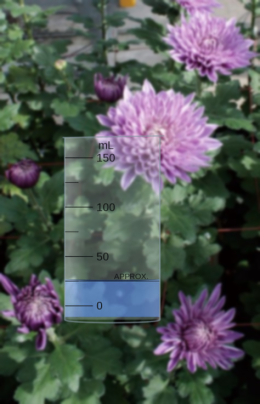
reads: 25mL
